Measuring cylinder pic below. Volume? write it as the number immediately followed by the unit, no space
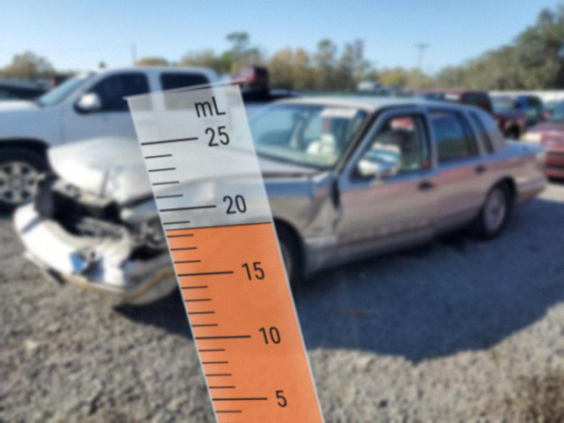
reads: 18.5mL
